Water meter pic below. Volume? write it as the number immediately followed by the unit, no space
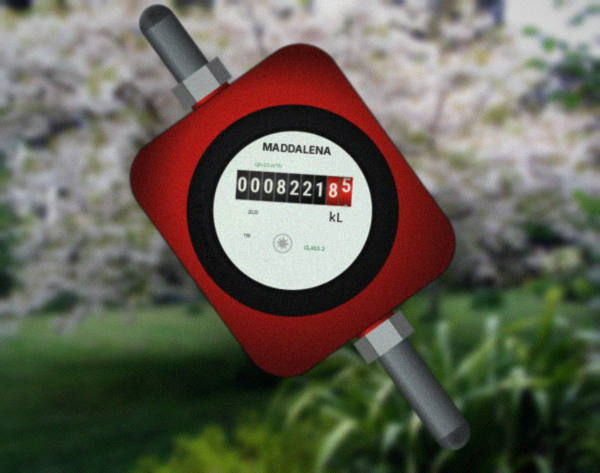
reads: 8221.85kL
